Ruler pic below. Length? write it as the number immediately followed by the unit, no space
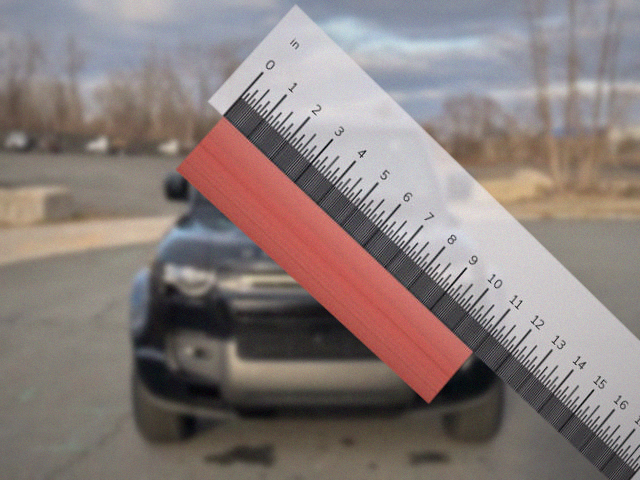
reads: 11in
